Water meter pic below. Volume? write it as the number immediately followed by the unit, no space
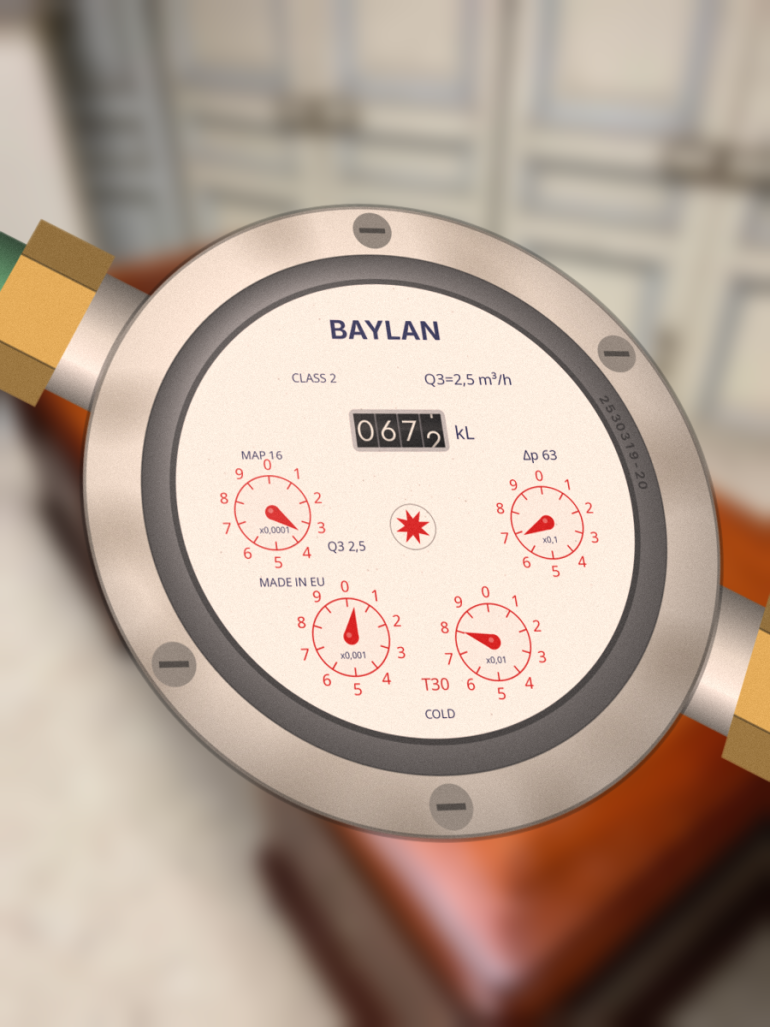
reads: 671.6803kL
